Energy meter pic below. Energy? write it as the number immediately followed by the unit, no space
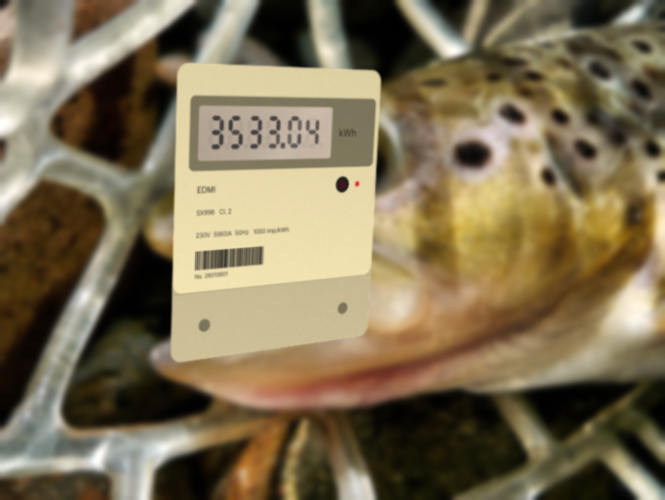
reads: 3533.04kWh
